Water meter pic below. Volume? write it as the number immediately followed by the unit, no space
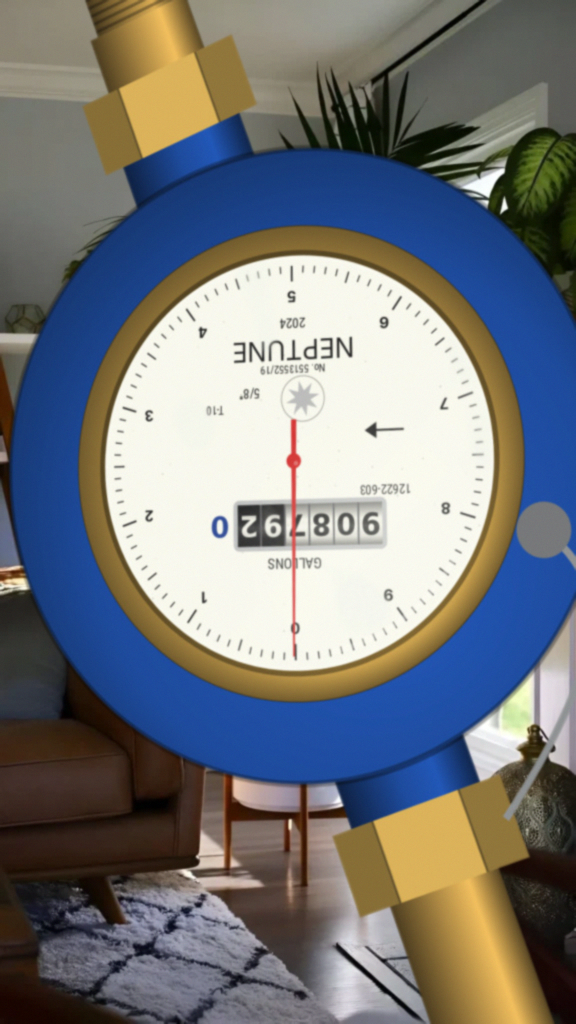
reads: 9087920.0gal
